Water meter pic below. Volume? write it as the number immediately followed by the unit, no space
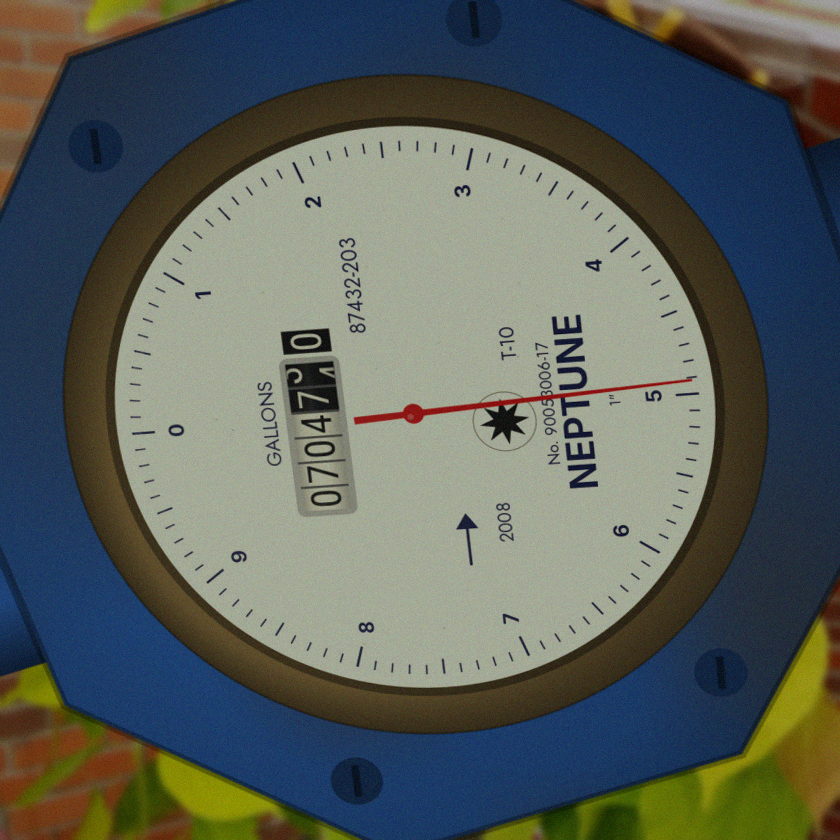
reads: 704734.9gal
